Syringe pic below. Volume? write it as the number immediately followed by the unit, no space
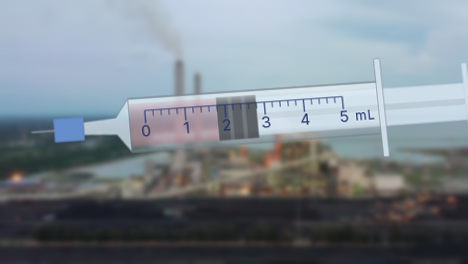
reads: 1.8mL
